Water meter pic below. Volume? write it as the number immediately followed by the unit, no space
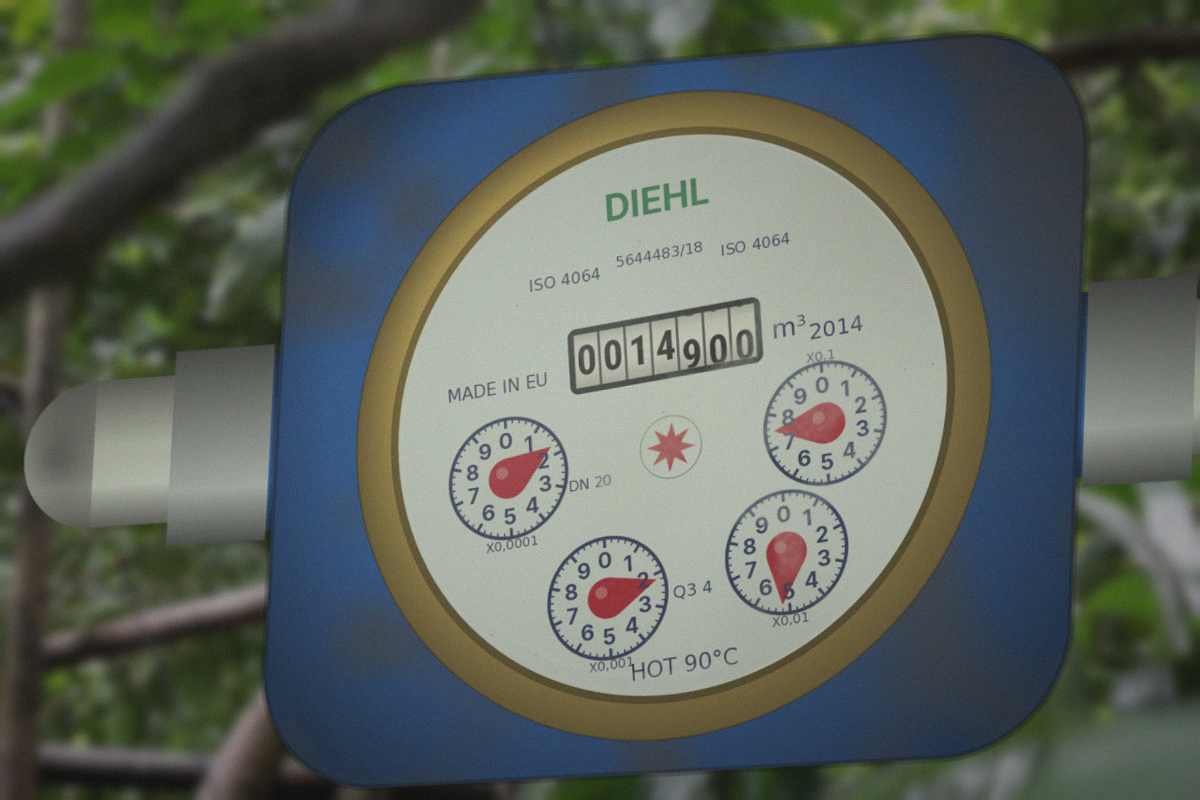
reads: 14899.7521m³
